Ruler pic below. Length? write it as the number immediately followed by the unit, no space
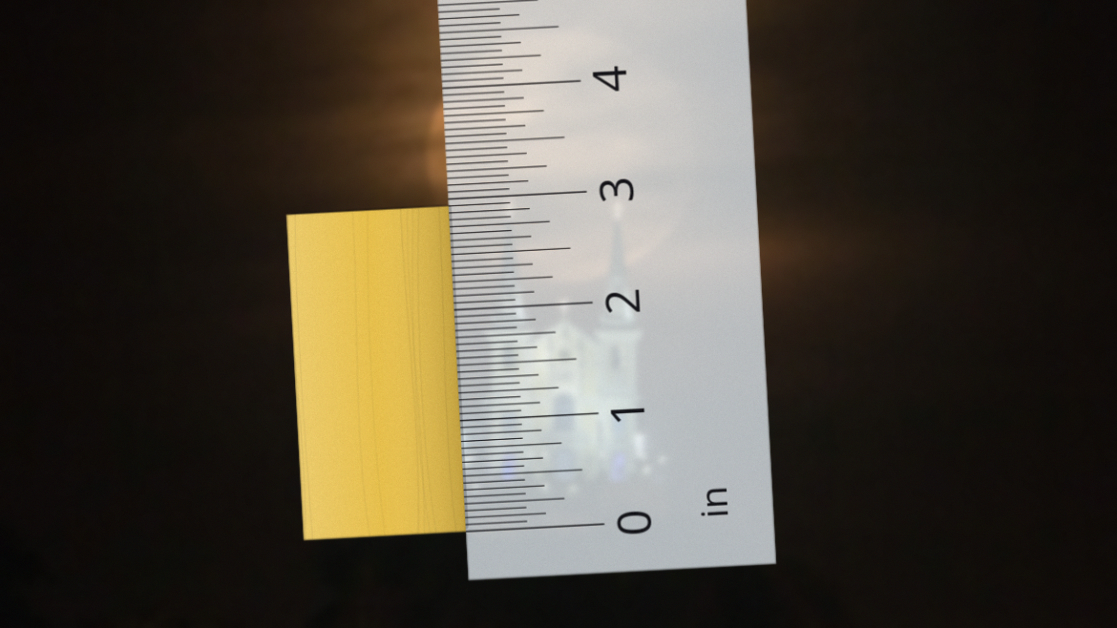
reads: 2.9375in
